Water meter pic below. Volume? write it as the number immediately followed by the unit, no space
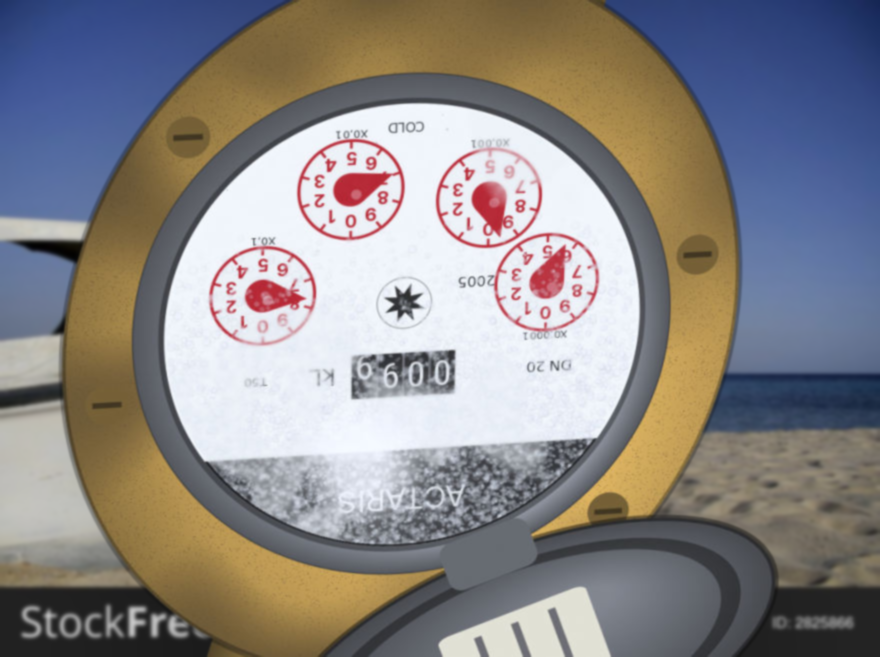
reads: 98.7695kL
